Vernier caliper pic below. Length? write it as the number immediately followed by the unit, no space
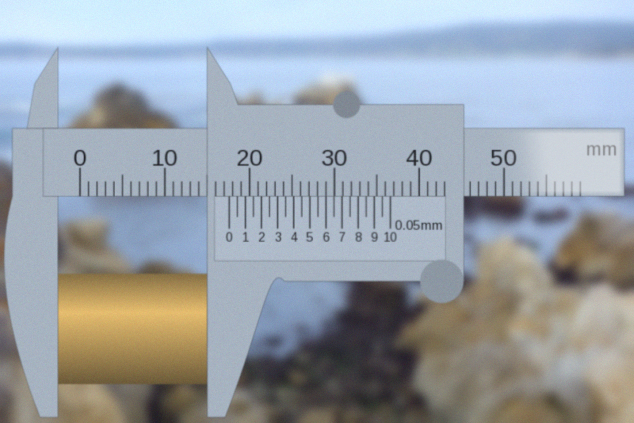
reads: 17.6mm
